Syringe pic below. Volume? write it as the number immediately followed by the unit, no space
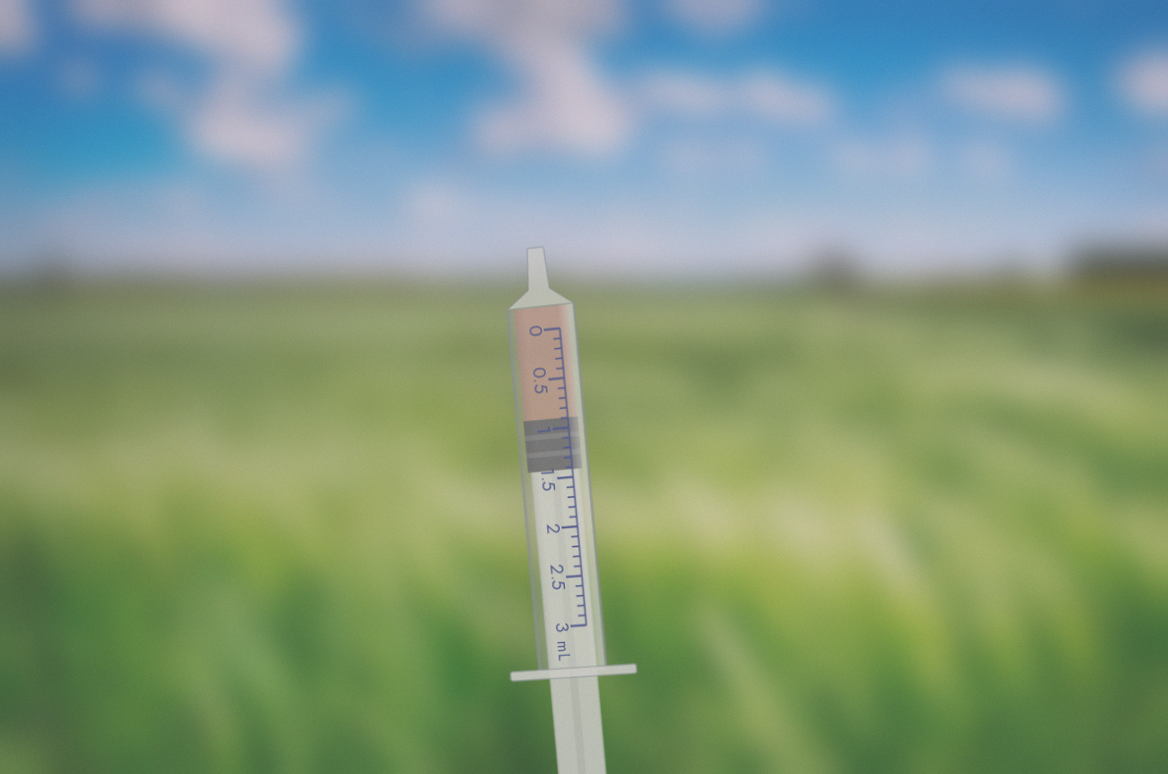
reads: 0.9mL
